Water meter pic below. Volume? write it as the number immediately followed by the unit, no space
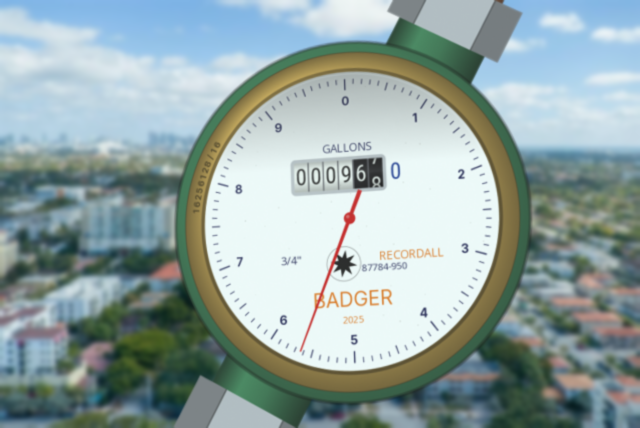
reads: 9675.6gal
